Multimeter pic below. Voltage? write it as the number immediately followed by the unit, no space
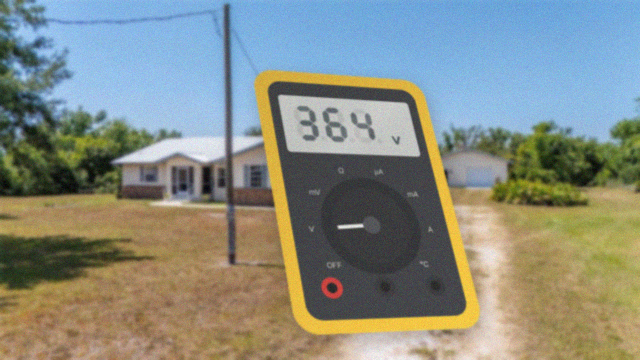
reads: 364V
